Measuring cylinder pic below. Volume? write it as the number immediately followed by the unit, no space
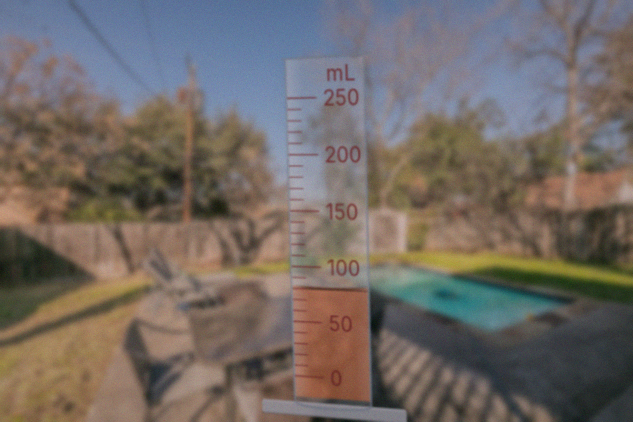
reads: 80mL
